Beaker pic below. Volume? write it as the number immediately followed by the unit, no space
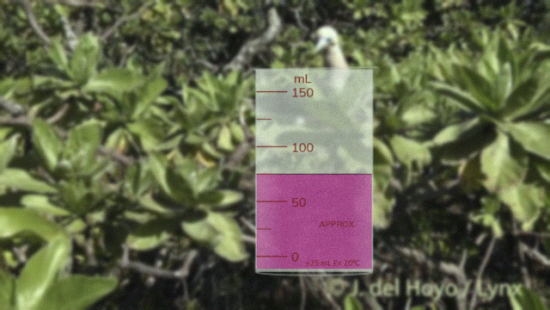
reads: 75mL
